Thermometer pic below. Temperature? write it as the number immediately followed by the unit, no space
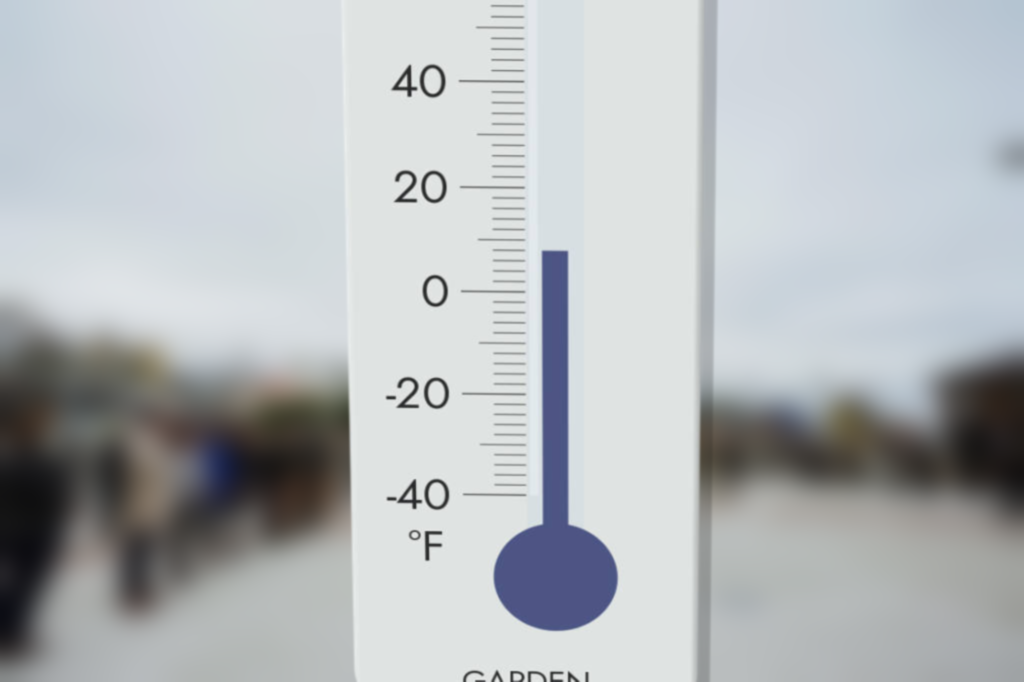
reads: 8°F
